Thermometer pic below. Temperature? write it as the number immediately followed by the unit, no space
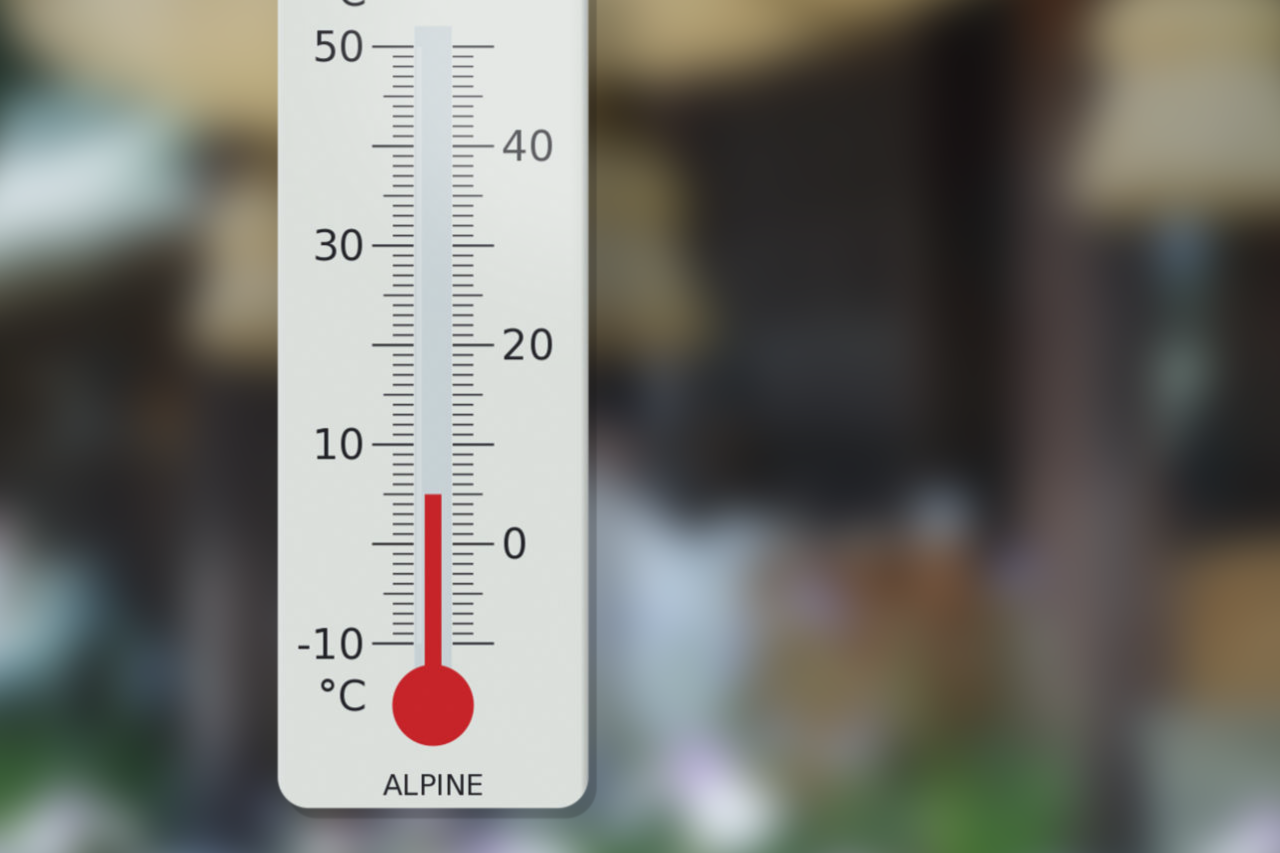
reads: 5°C
